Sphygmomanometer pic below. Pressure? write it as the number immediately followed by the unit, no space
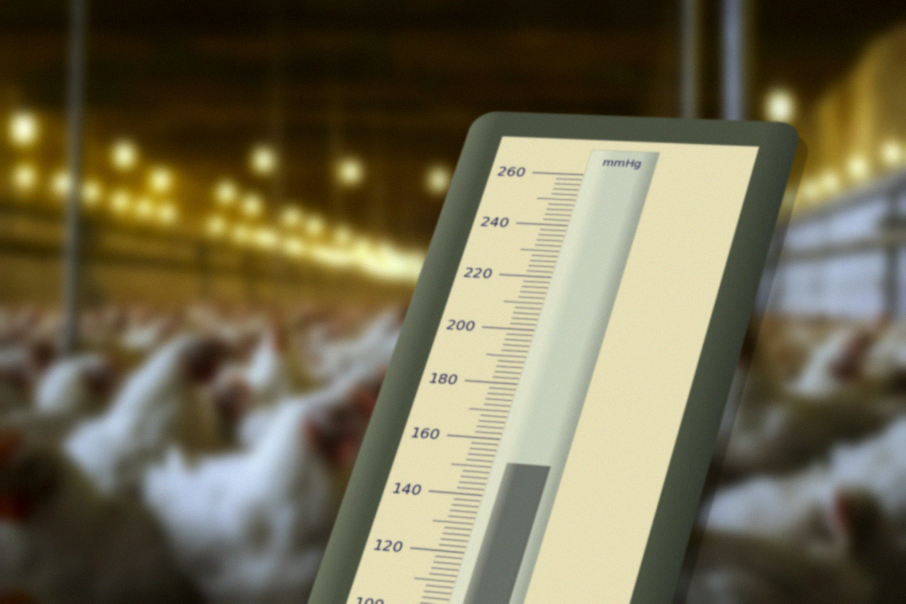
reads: 152mmHg
